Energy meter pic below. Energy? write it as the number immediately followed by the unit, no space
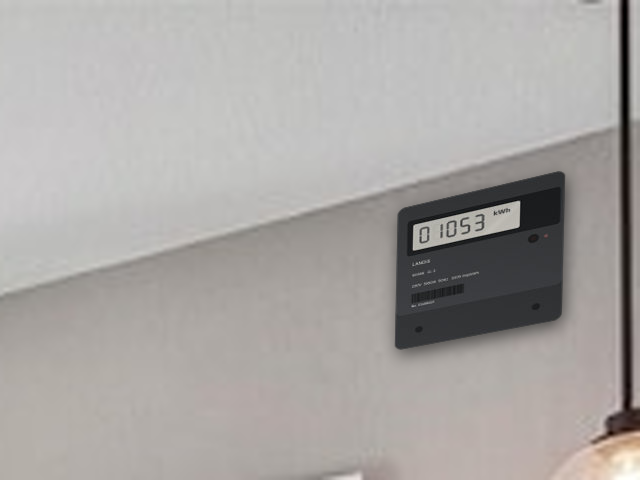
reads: 1053kWh
